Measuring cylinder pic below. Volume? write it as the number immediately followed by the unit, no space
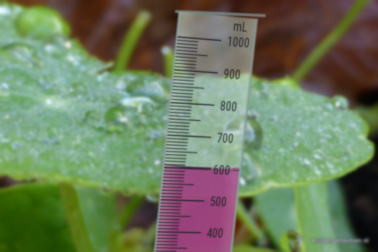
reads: 600mL
